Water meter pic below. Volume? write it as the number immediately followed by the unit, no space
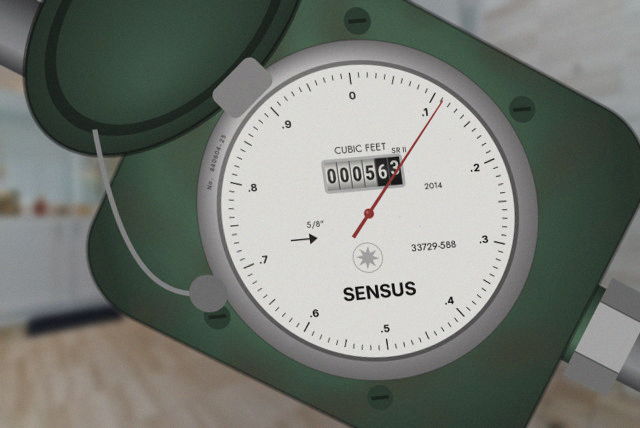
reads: 563.11ft³
